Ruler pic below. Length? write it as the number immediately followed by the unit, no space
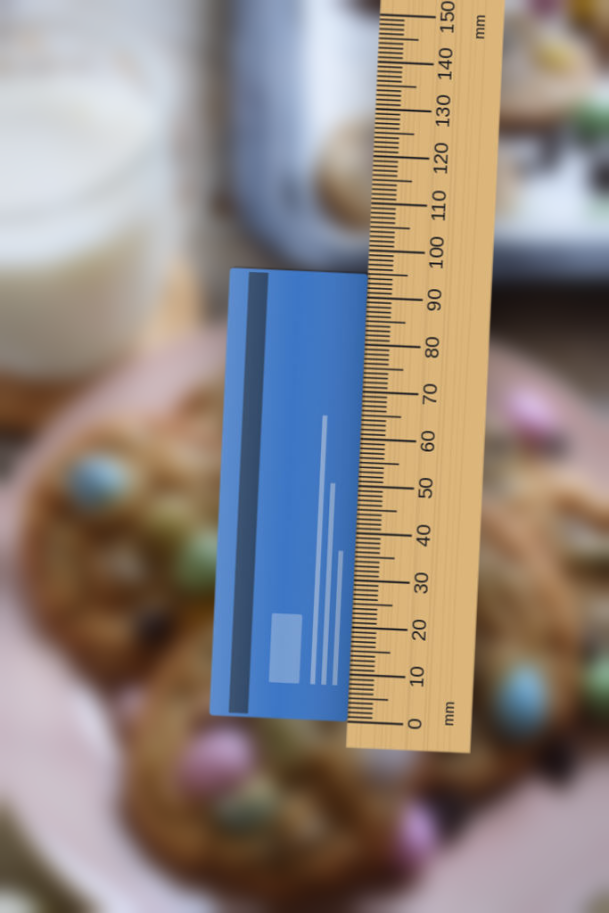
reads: 95mm
